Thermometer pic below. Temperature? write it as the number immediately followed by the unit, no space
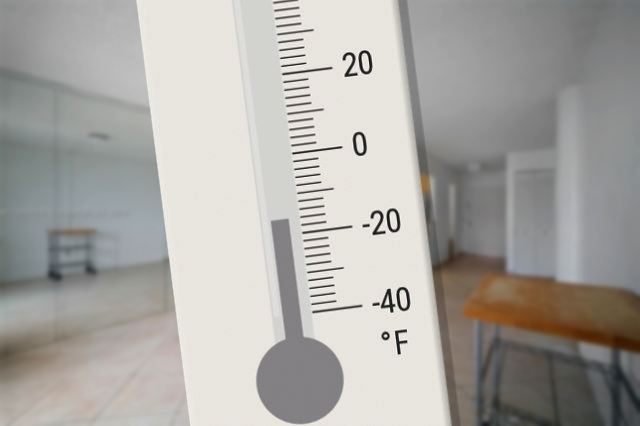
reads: -16°F
